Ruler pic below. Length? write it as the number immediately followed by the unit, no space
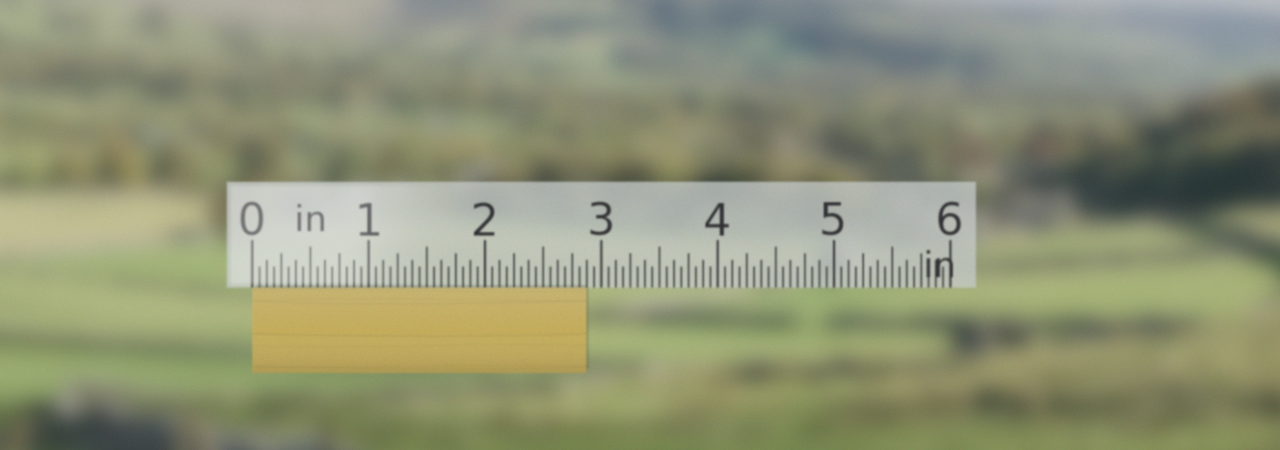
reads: 2.875in
